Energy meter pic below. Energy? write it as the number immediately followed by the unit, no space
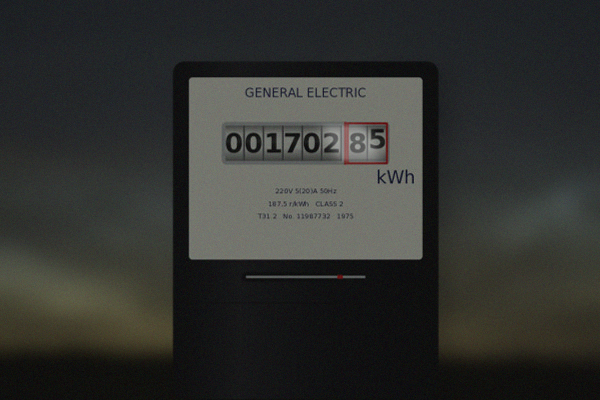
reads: 1702.85kWh
